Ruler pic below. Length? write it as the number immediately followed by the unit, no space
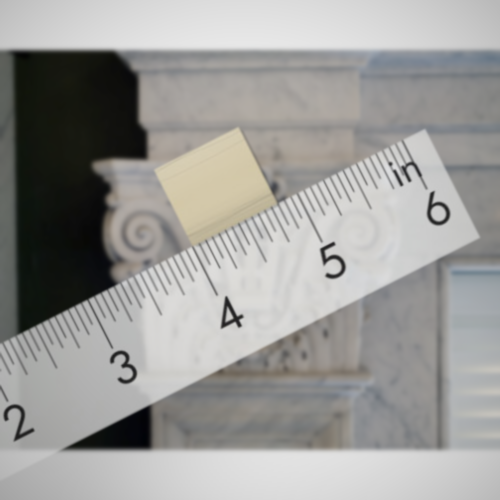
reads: 0.8125in
